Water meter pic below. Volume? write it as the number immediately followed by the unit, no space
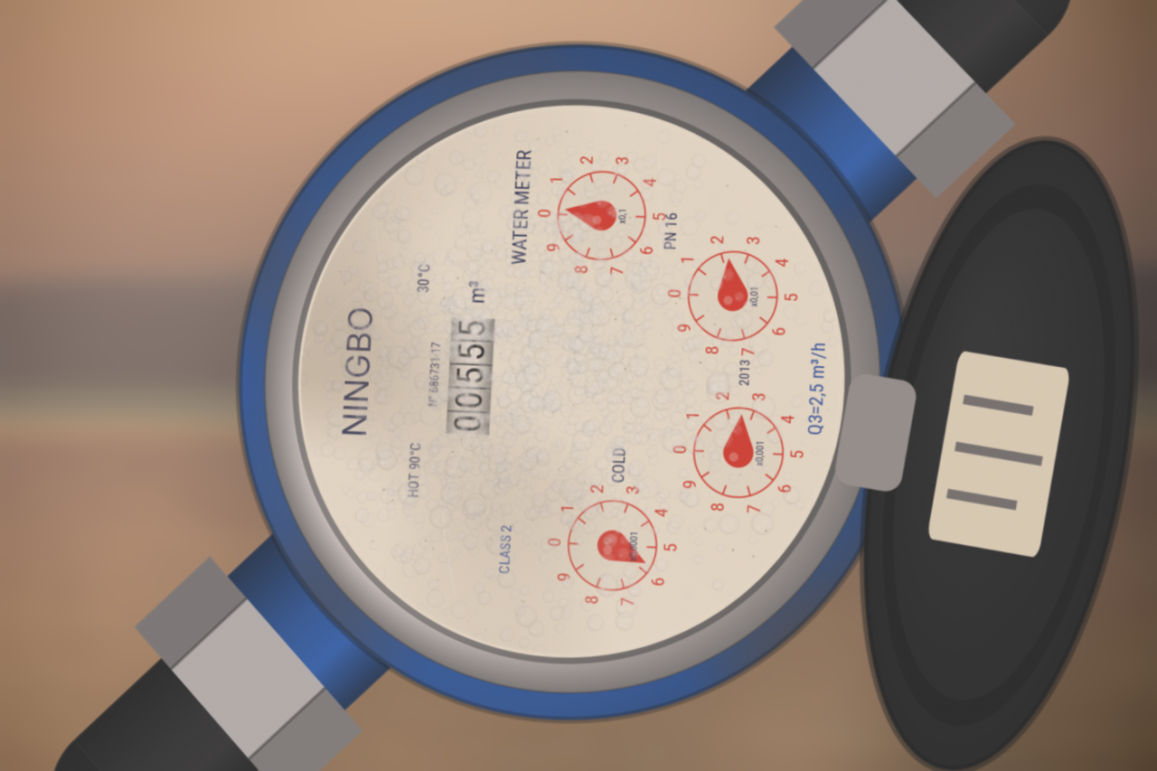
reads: 555.0225m³
